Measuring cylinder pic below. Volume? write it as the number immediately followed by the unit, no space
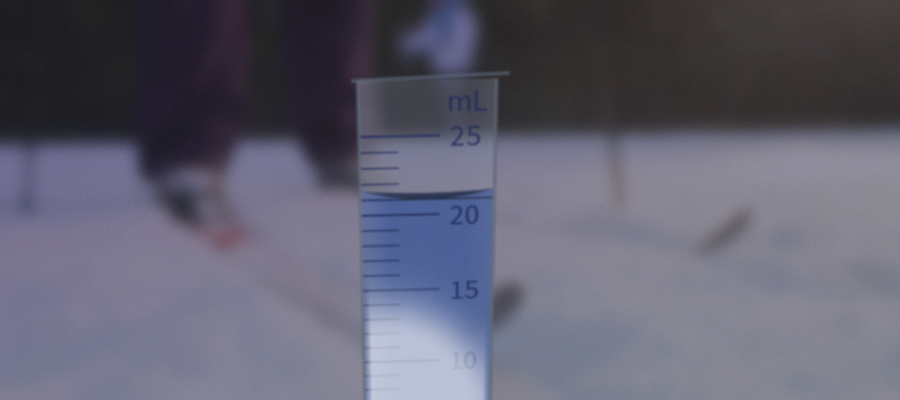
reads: 21mL
